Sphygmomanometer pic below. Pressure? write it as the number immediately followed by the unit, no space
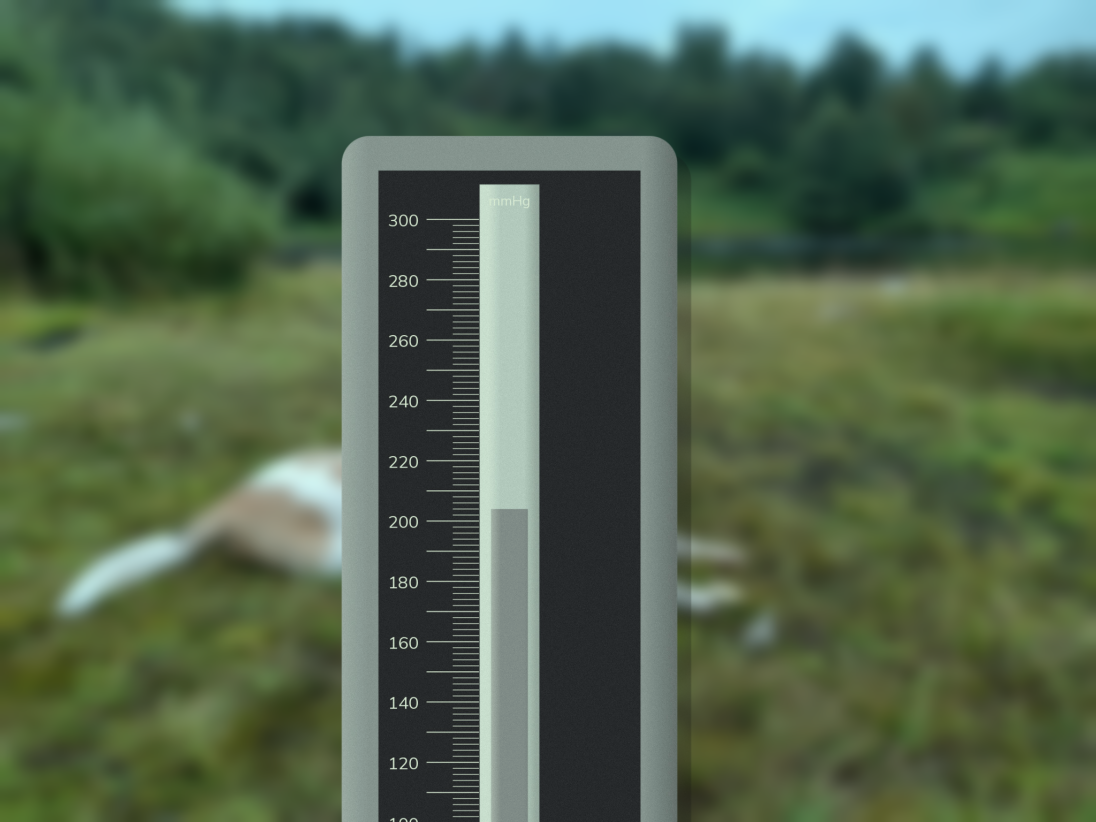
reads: 204mmHg
